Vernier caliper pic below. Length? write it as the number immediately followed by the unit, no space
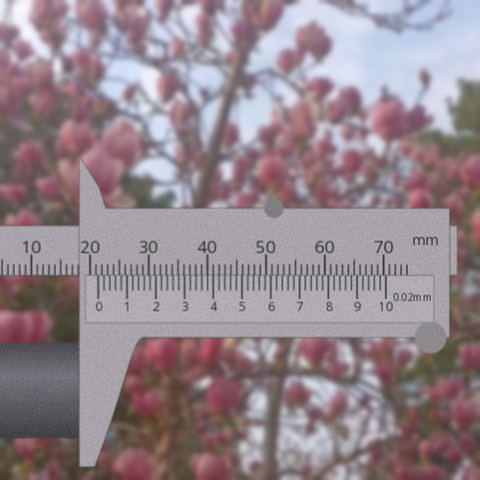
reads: 21.4mm
